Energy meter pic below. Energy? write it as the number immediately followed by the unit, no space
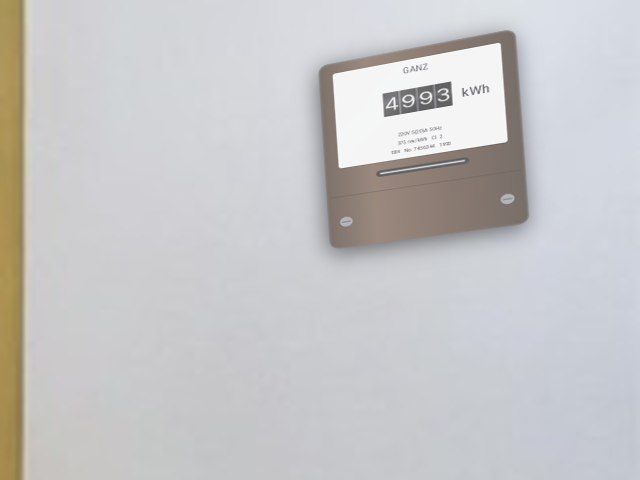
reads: 4993kWh
